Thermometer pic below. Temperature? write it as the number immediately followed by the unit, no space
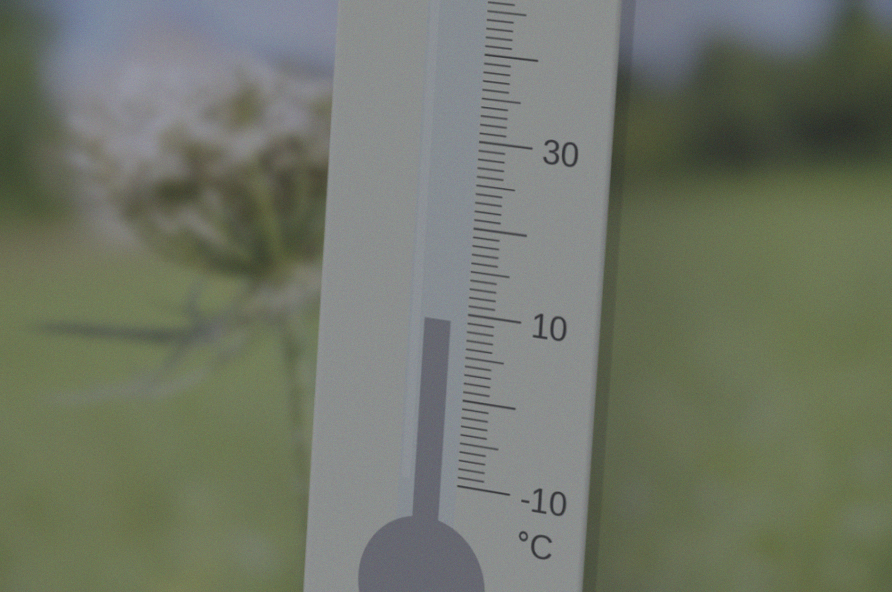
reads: 9°C
